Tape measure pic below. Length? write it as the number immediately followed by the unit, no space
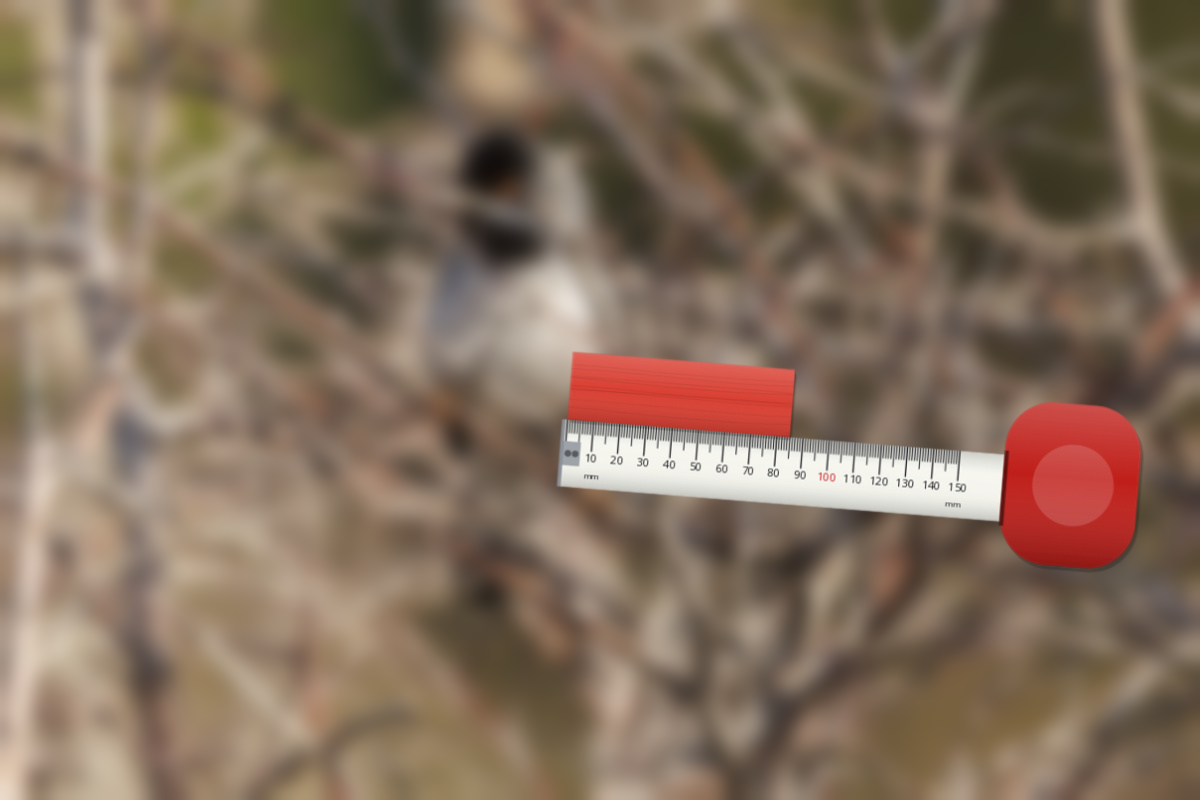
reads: 85mm
